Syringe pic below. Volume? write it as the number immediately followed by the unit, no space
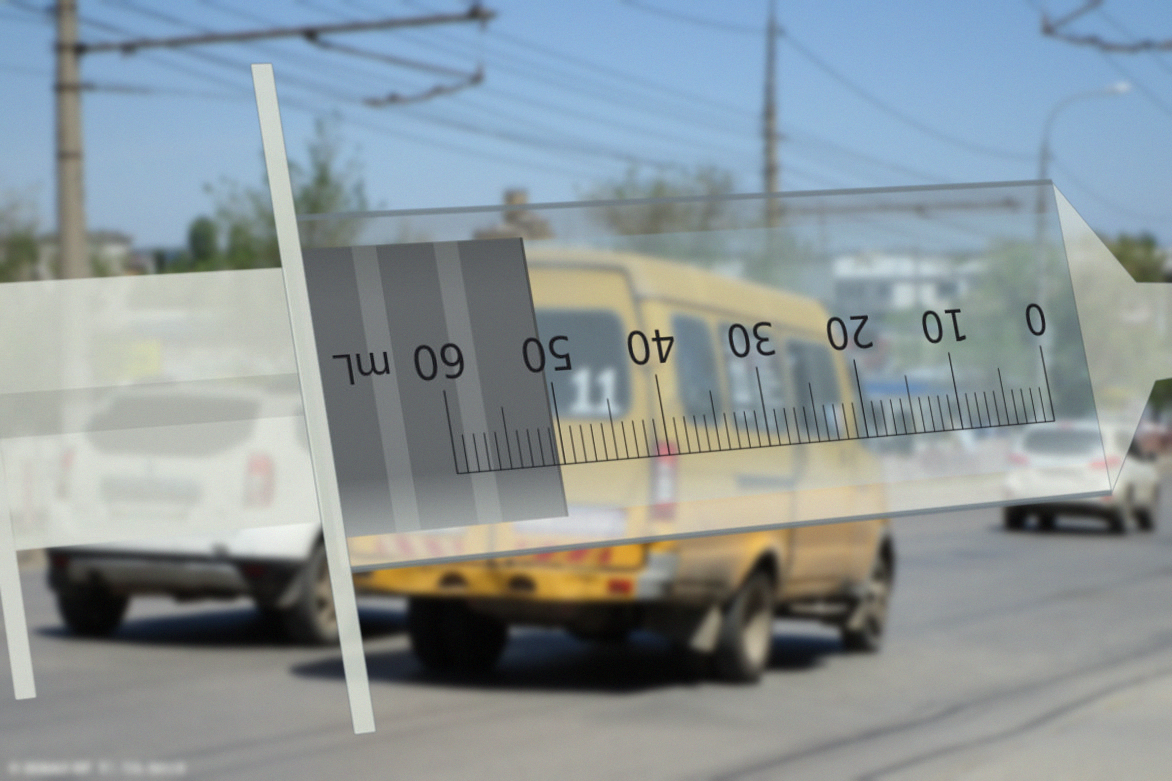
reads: 50.5mL
